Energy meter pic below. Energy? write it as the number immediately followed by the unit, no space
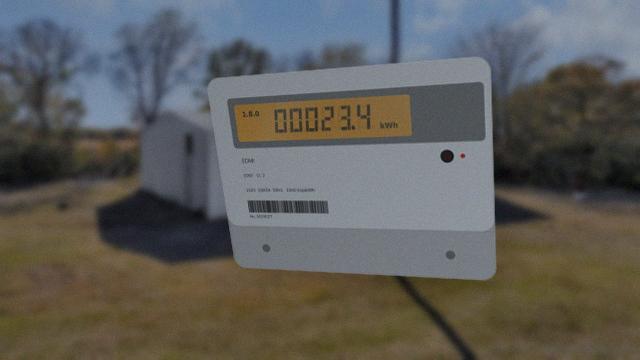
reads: 23.4kWh
